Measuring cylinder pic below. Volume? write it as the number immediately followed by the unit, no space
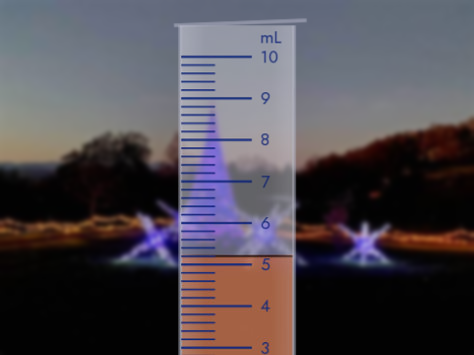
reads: 5.2mL
